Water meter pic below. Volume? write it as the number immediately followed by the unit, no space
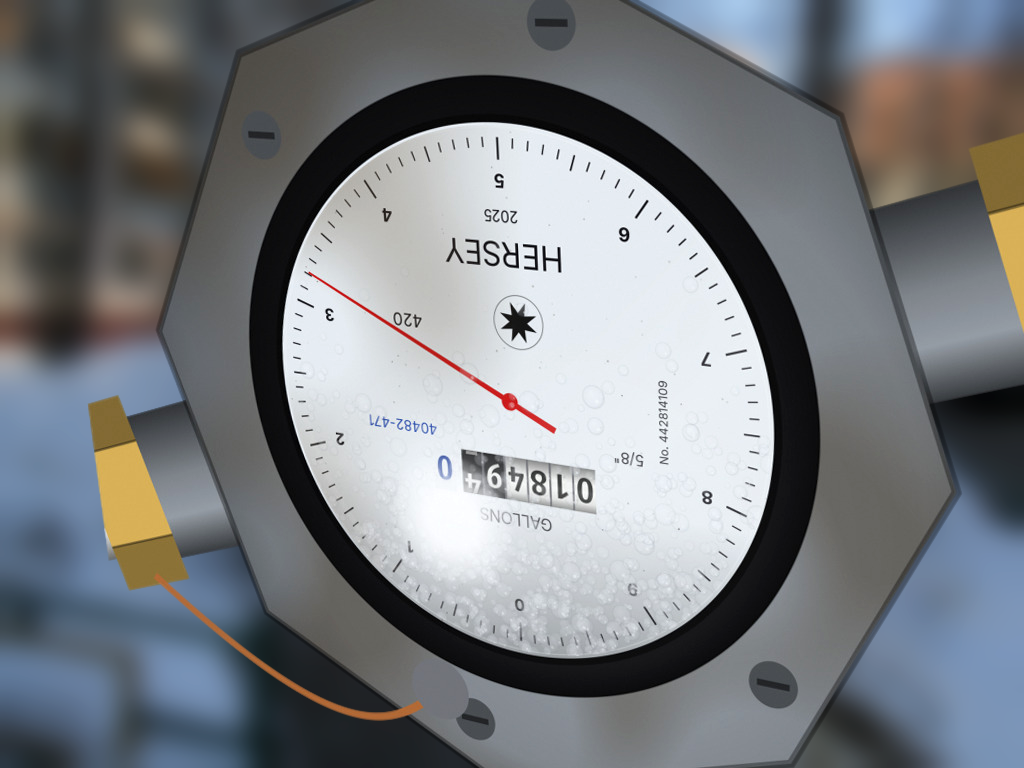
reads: 184943.2gal
